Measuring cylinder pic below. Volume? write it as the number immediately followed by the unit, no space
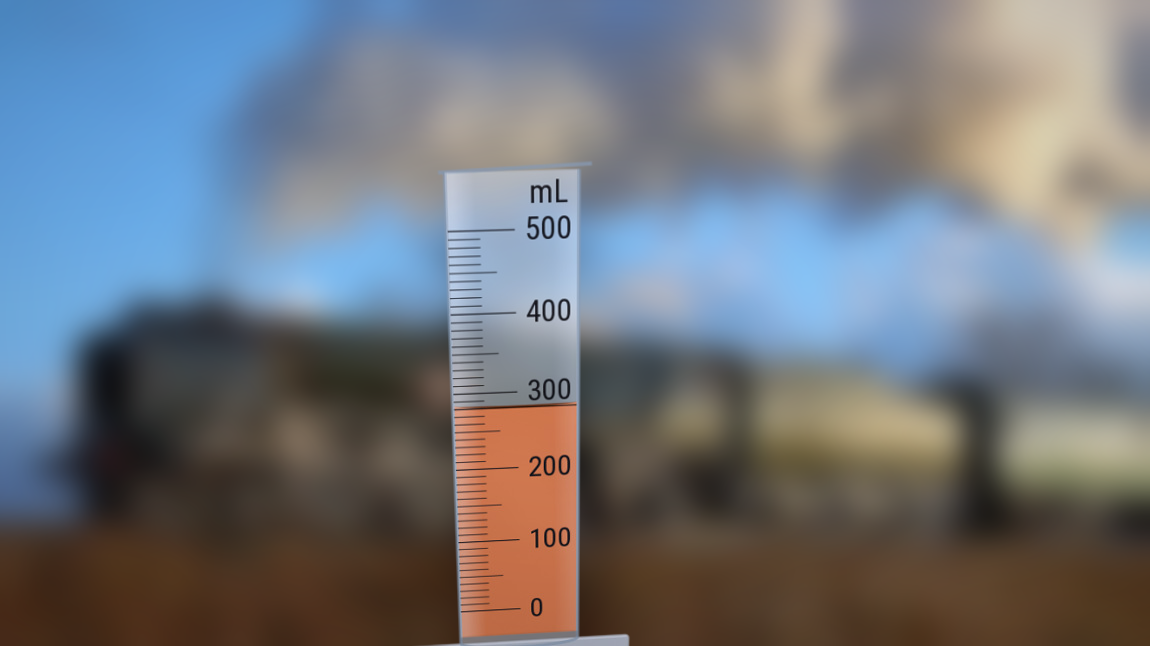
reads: 280mL
